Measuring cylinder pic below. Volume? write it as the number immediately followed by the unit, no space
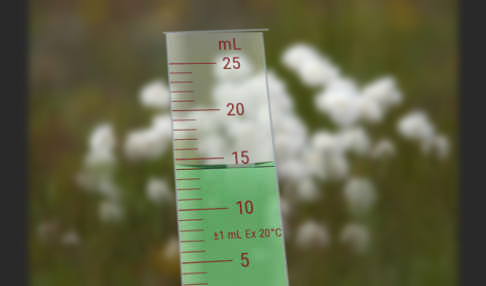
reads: 14mL
